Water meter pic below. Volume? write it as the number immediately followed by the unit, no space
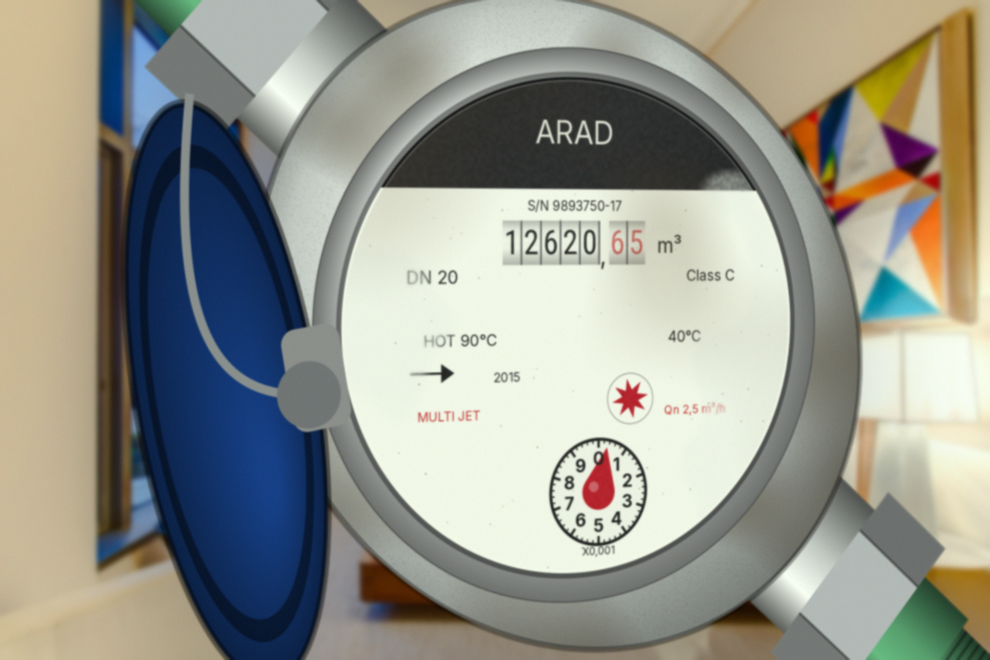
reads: 12620.650m³
